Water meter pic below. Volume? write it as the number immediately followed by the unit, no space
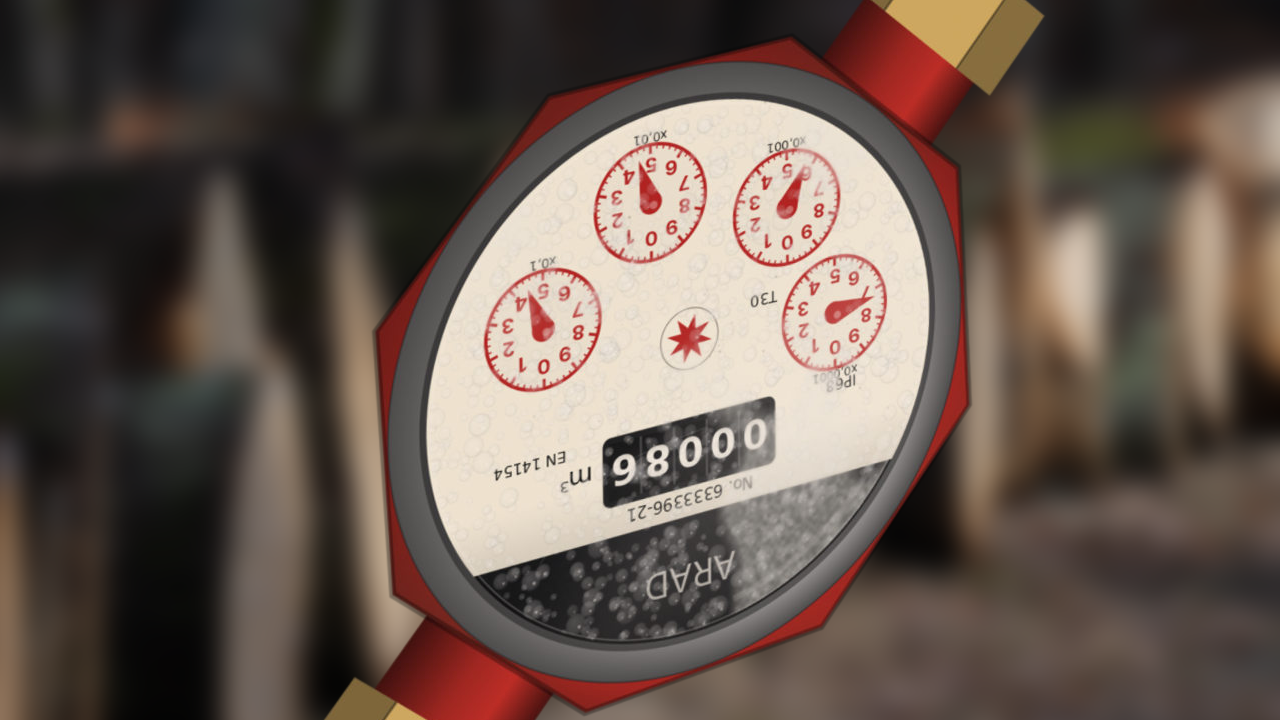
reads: 86.4457m³
